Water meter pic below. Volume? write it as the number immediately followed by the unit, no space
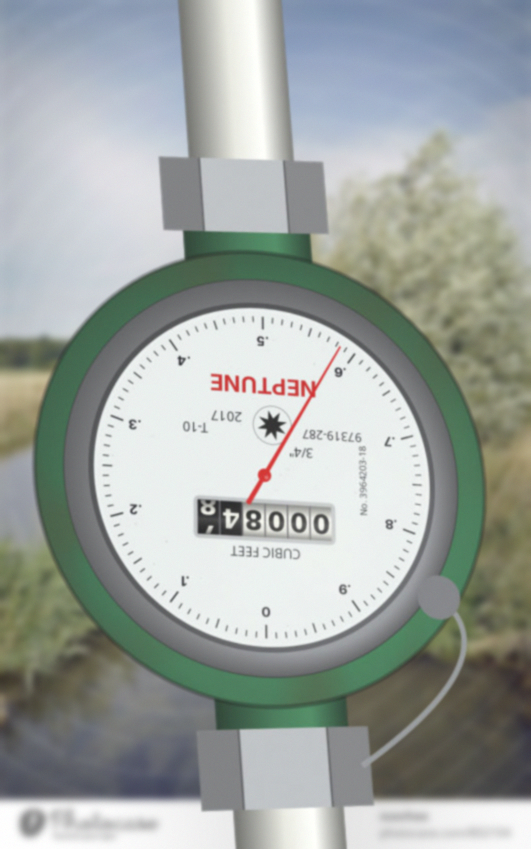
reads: 847.58ft³
